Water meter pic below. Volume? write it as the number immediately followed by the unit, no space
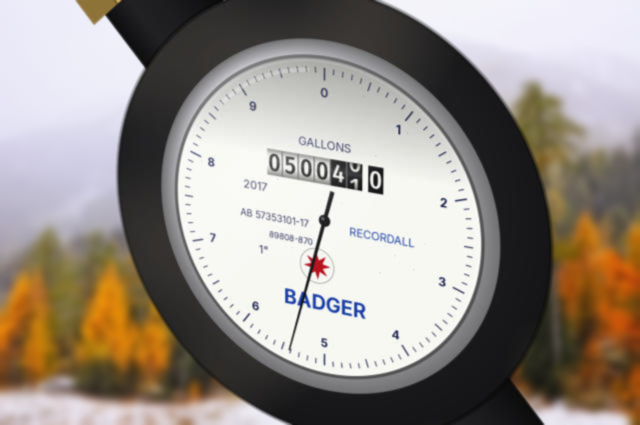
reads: 500405.4gal
